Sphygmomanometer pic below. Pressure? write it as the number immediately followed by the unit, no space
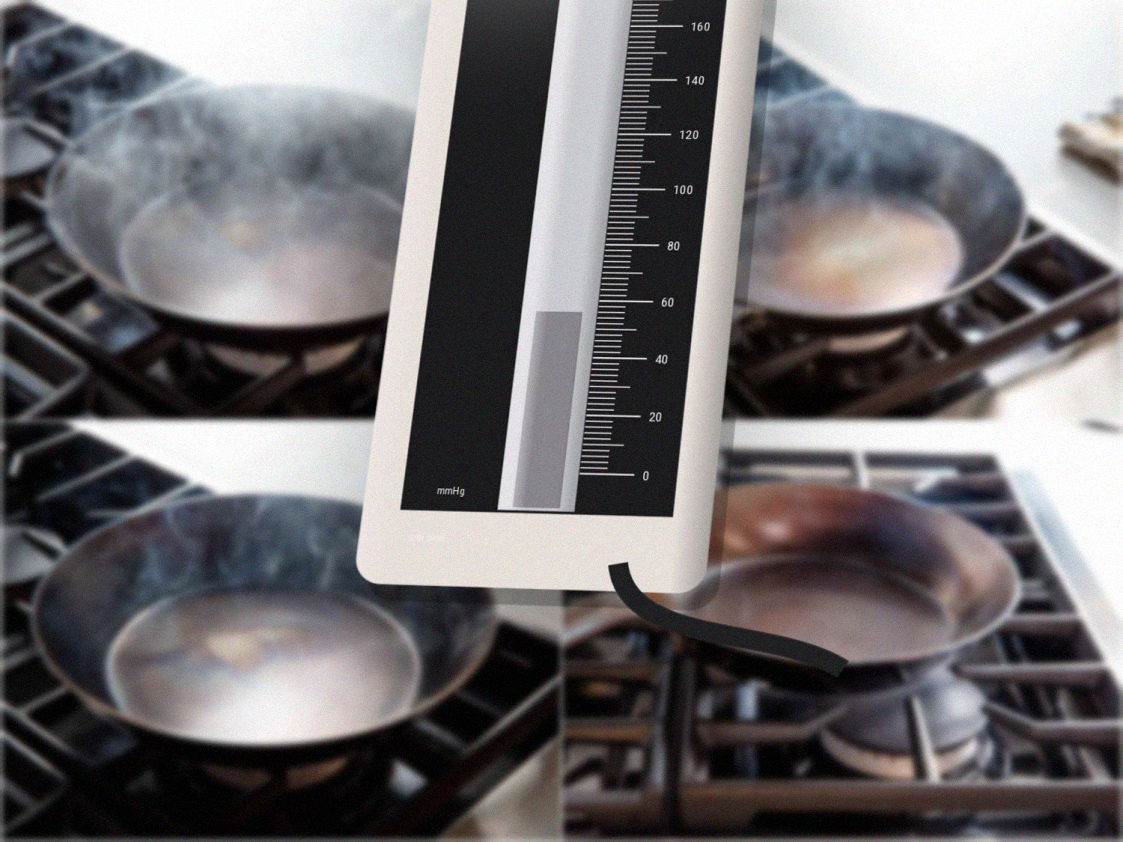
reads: 56mmHg
